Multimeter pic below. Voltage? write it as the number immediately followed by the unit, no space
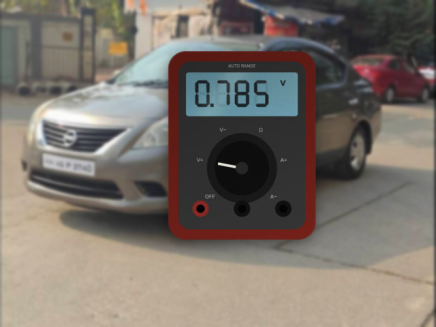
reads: 0.785V
